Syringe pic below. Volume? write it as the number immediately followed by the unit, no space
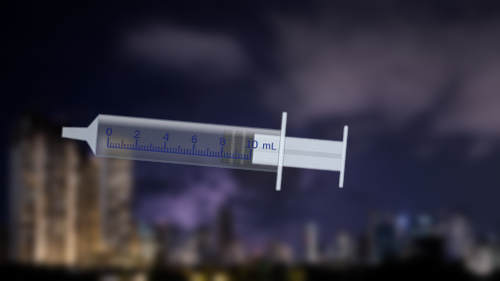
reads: 8mL
